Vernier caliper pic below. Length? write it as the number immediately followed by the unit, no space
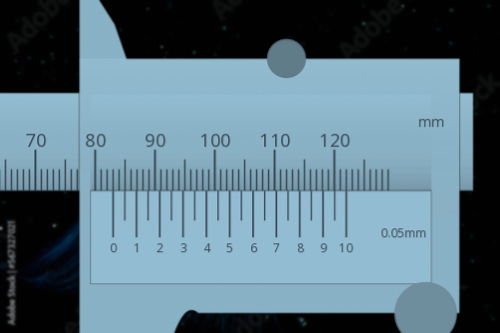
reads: 83.0mm
